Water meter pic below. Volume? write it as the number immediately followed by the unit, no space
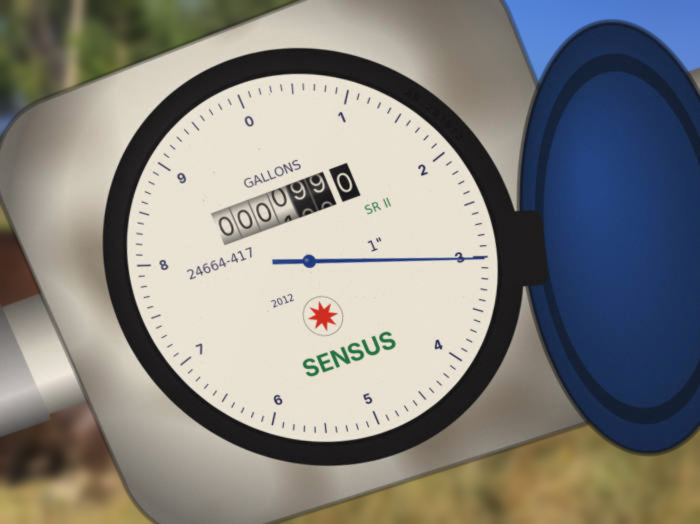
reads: 993.0gal
